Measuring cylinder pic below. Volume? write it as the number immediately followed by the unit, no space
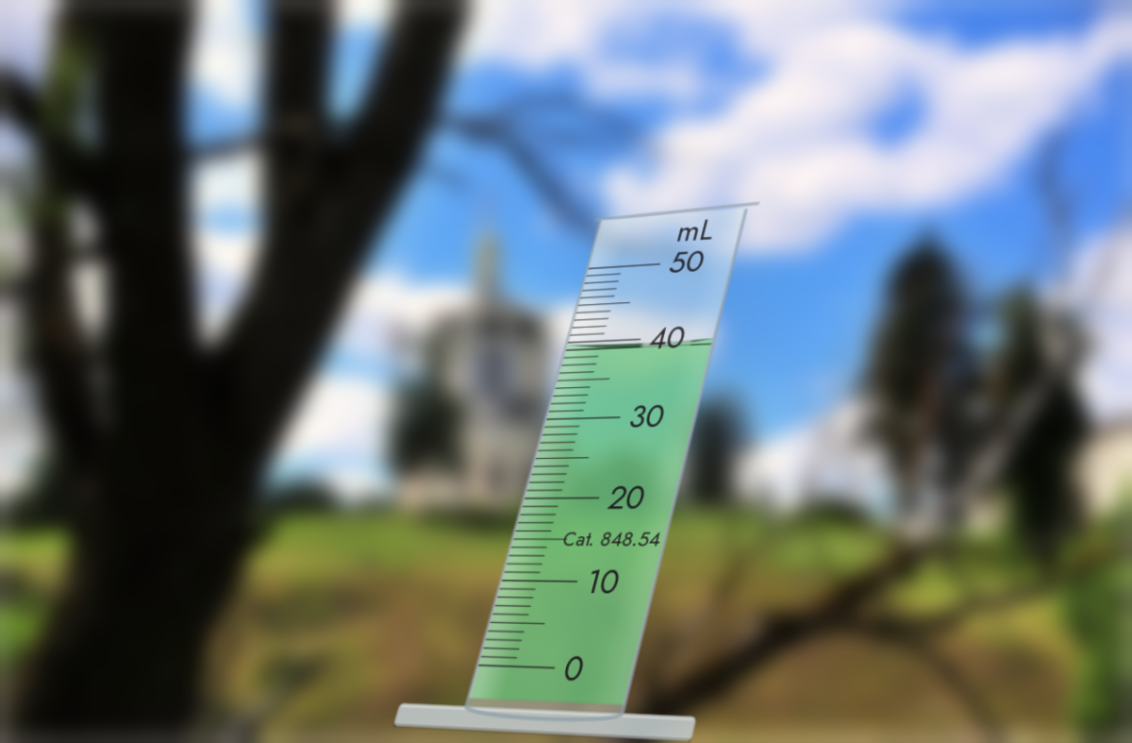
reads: 39mL
